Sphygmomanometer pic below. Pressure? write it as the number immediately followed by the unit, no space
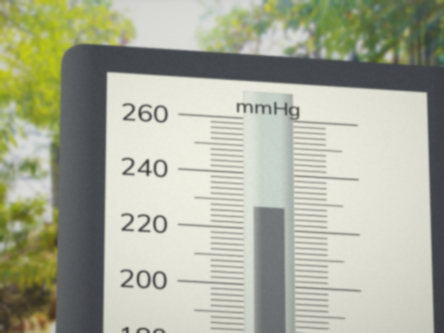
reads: 228mmHg
